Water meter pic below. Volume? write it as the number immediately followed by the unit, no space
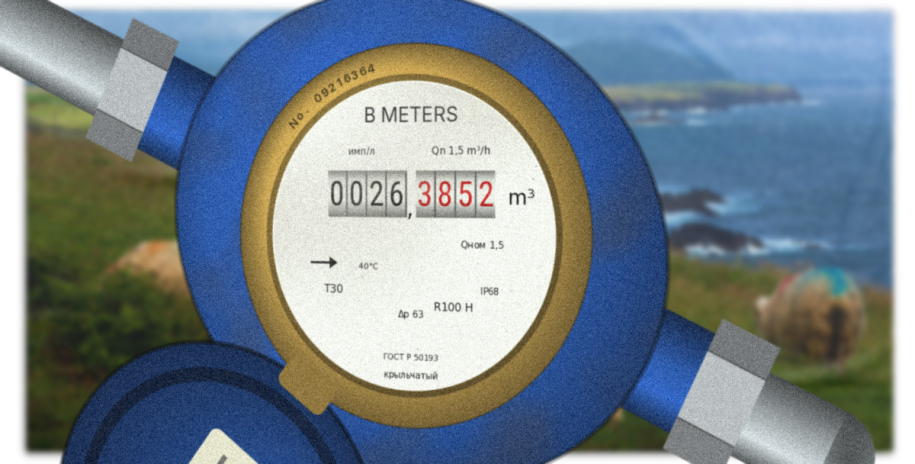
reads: 26.3852m³
